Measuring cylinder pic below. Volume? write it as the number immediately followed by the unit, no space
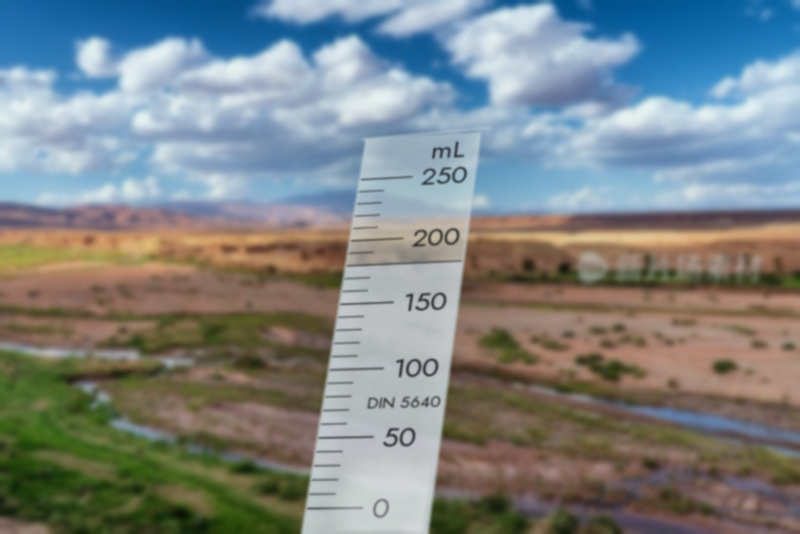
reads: 180mL
